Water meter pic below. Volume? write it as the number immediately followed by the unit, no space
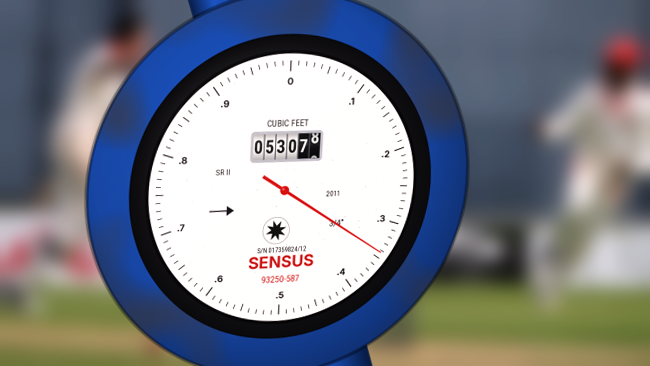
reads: 53078.34ft³
